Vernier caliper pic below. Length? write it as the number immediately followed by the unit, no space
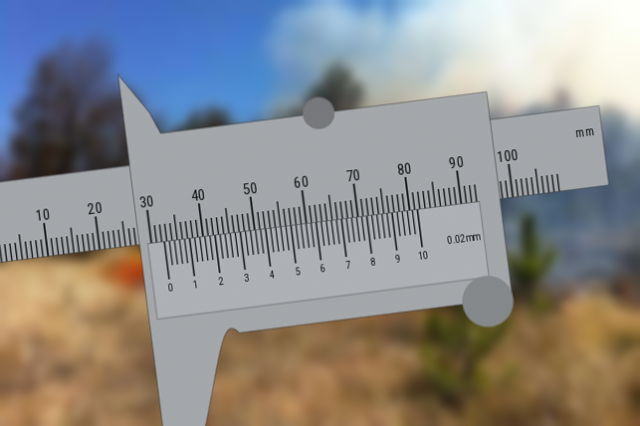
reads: 32.5mm
